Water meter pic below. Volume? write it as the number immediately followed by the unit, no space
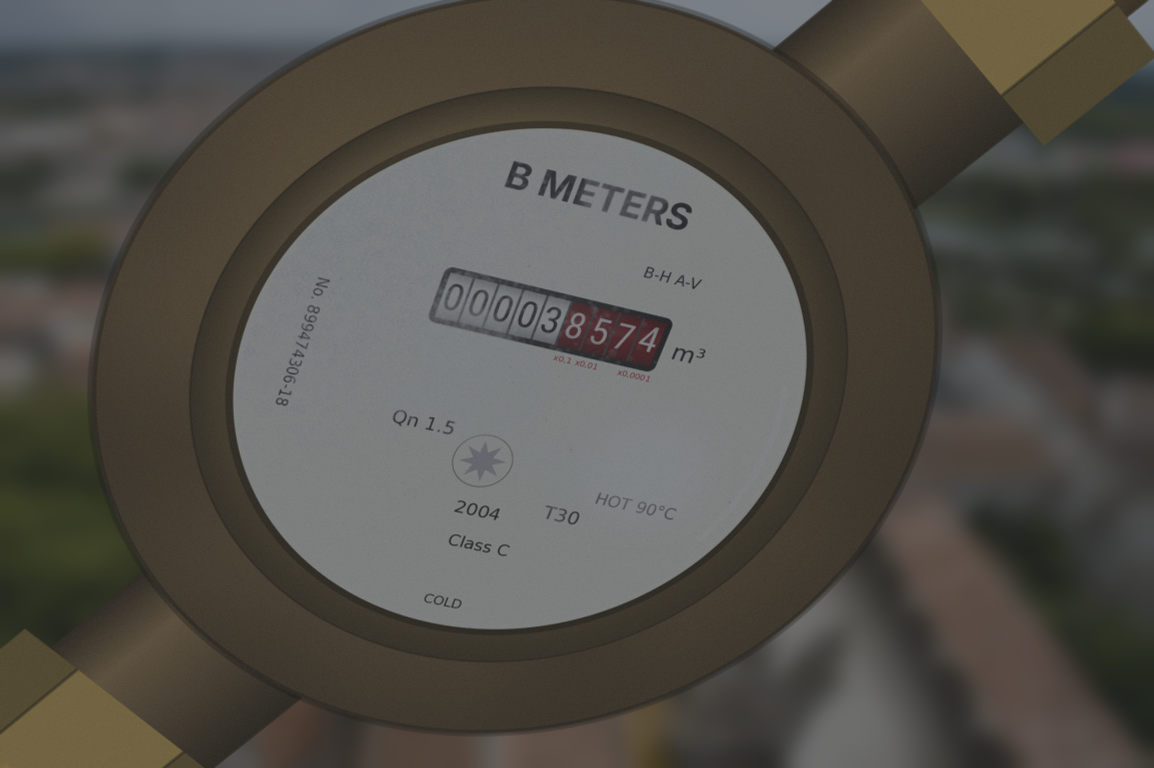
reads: 3.8574m³
